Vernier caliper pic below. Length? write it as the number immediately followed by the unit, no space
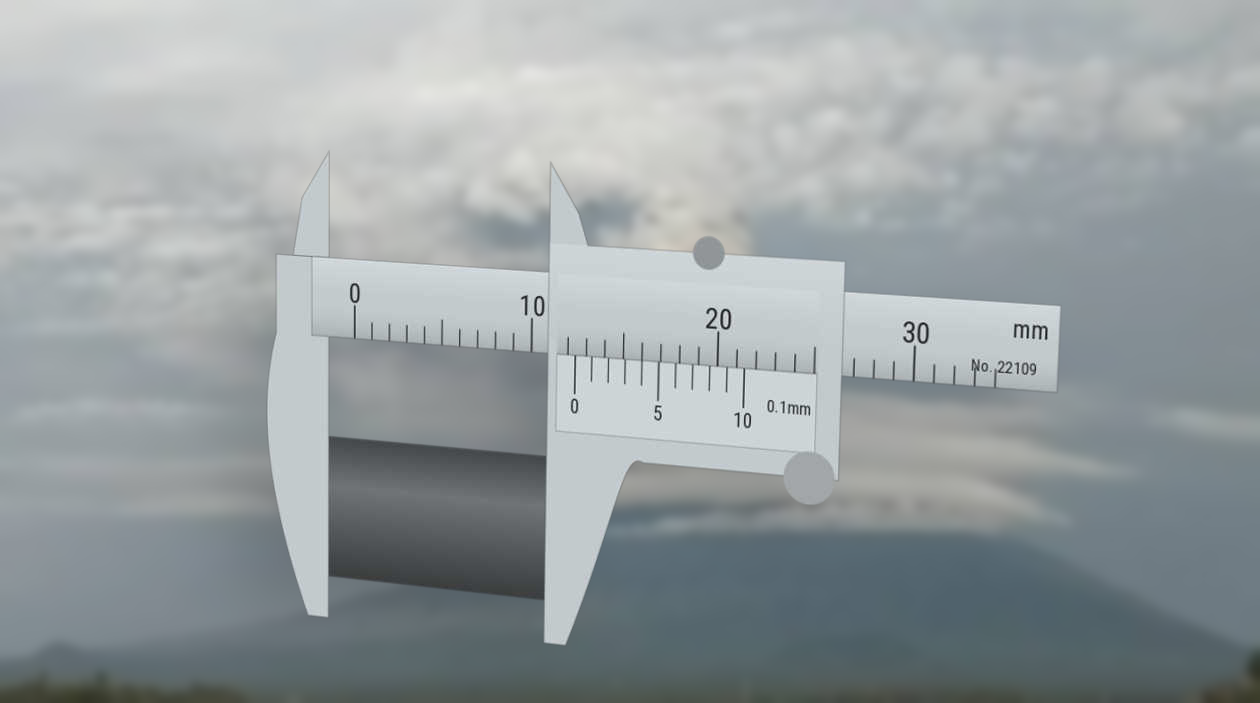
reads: 12.4mm
